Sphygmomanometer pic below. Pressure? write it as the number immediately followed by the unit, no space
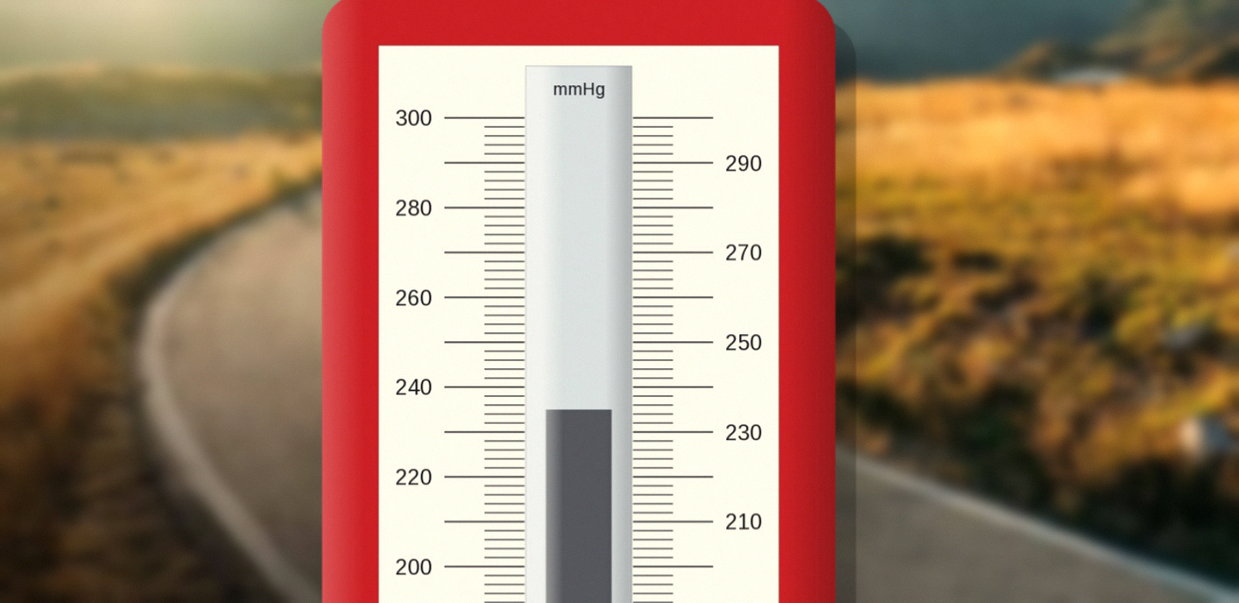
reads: 235mmHg
